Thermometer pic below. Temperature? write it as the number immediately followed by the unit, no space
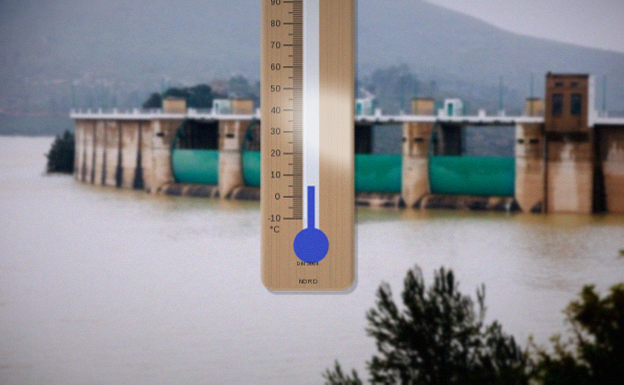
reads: 5°C
